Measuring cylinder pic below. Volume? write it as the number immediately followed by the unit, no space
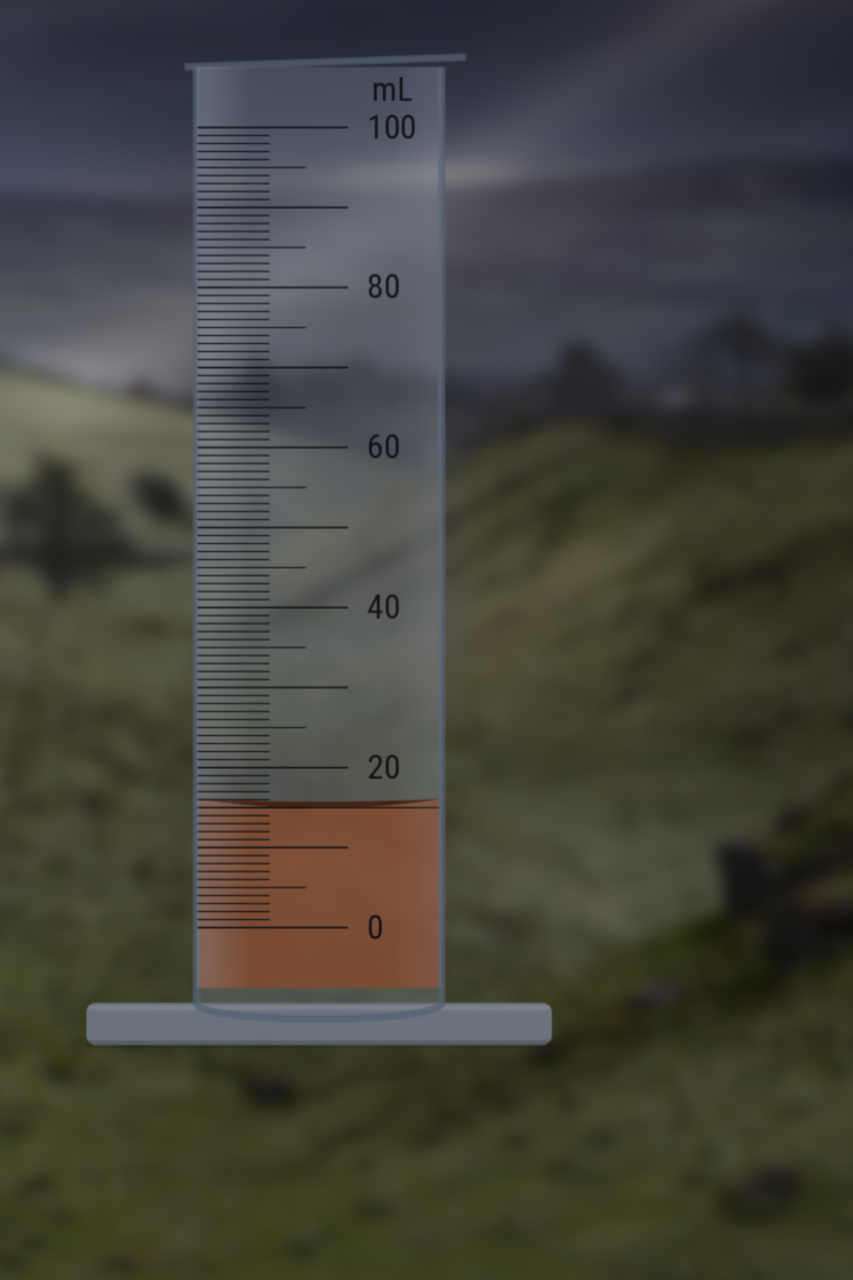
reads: 15mL
